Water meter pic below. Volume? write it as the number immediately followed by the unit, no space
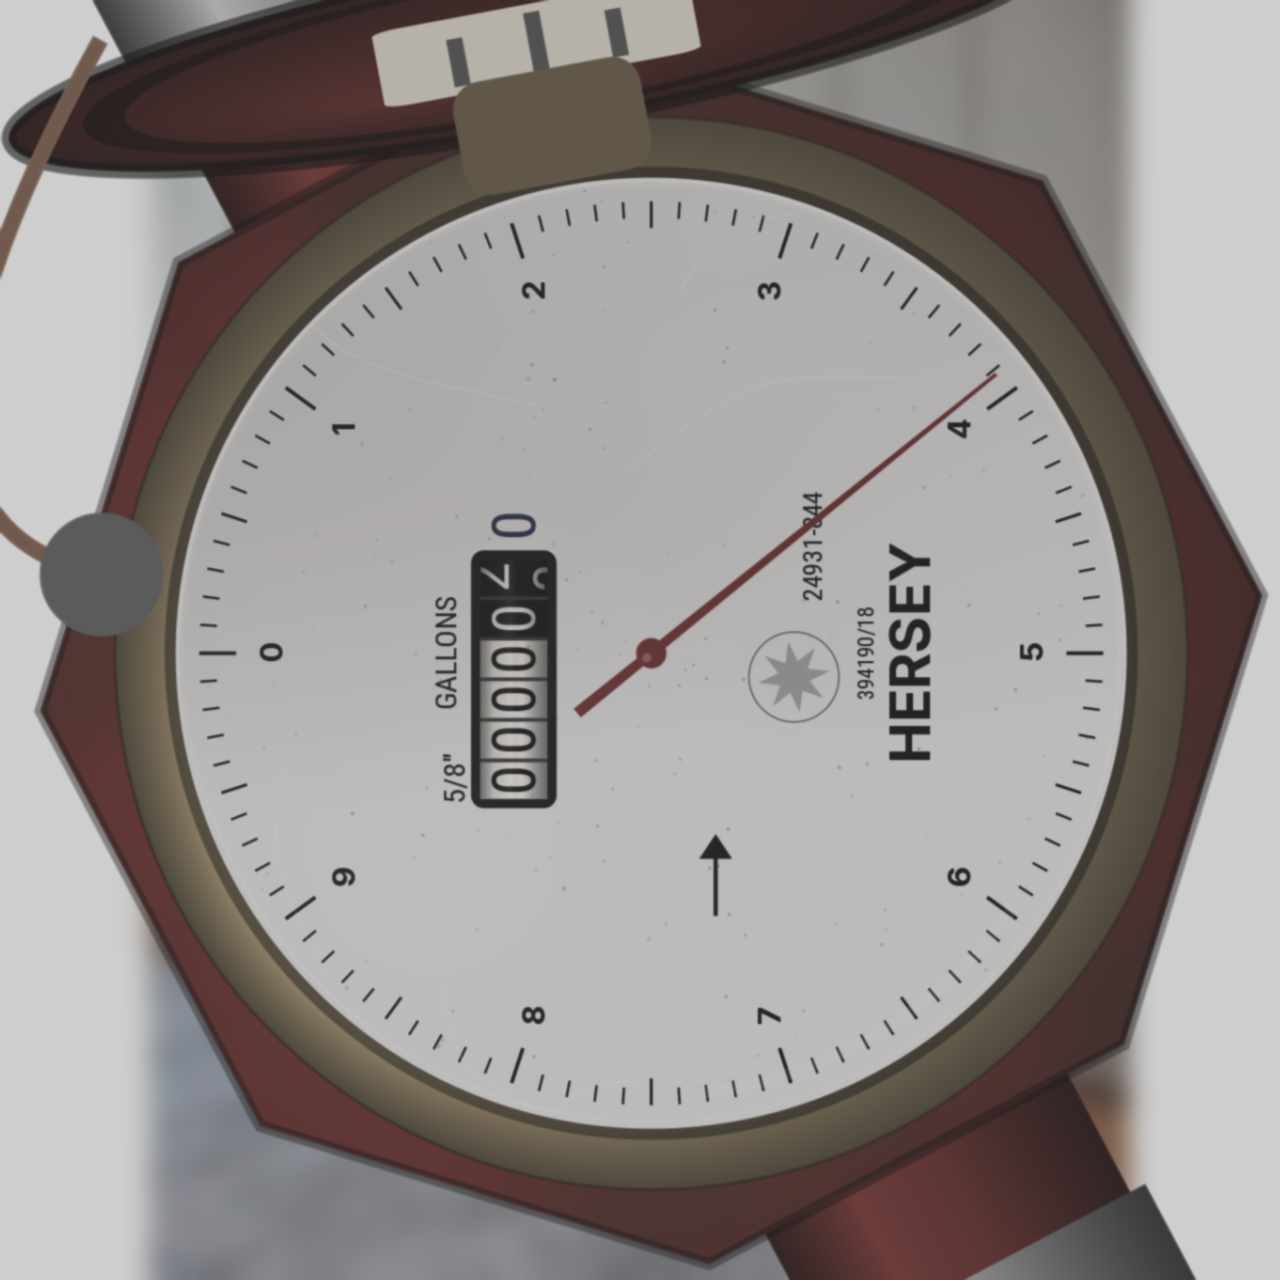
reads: 23.9gal
